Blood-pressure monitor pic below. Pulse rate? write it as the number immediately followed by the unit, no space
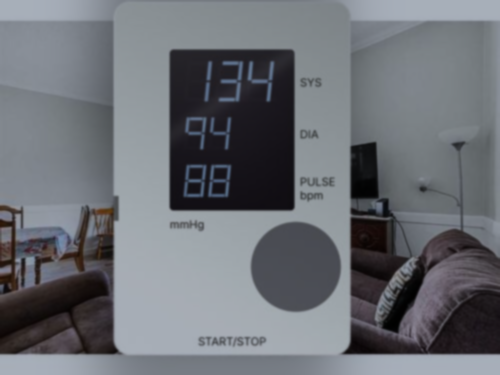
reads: 88bpm
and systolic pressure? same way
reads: 134mmHg
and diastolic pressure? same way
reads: 94mmHg
